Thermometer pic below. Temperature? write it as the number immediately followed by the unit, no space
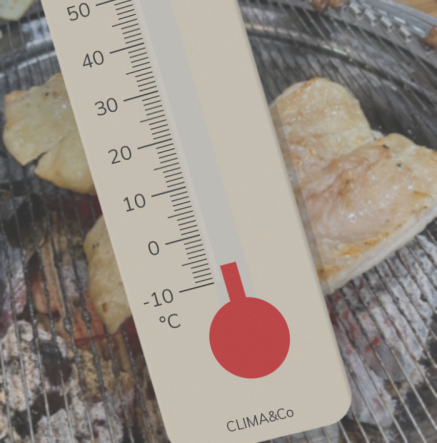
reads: -7°C
